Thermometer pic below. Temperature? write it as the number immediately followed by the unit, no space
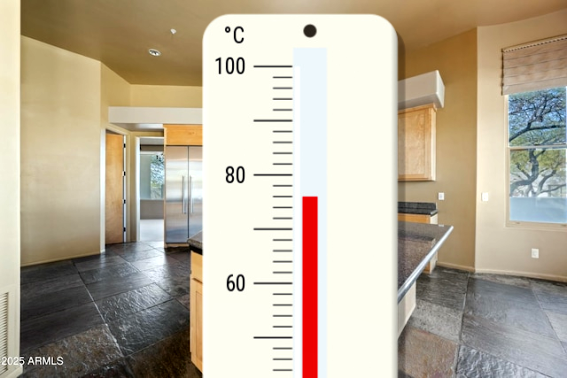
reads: 76°C
